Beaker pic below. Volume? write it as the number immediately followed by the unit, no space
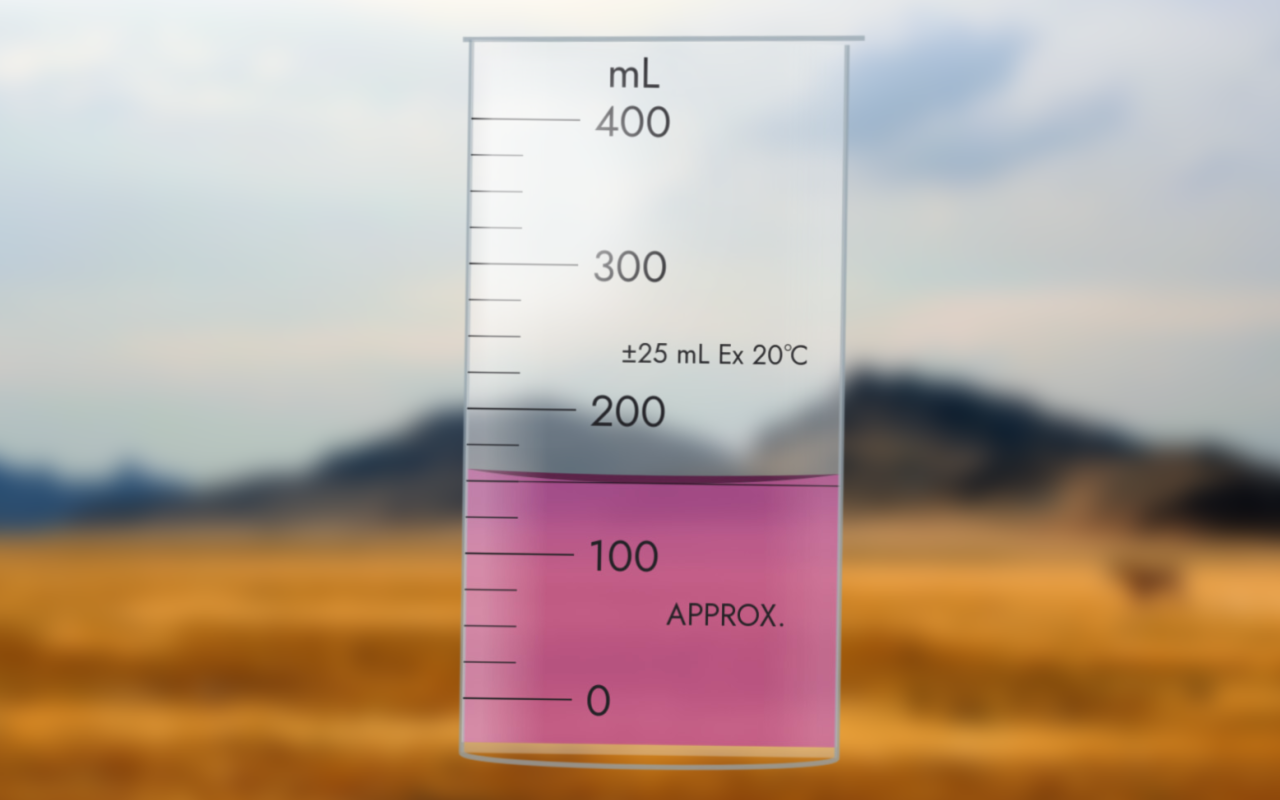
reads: 150mL
